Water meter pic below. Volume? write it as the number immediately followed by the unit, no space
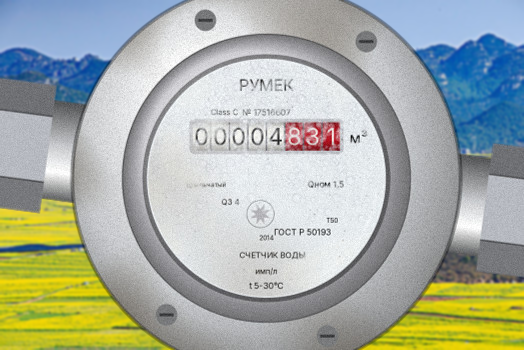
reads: 4.831m³
